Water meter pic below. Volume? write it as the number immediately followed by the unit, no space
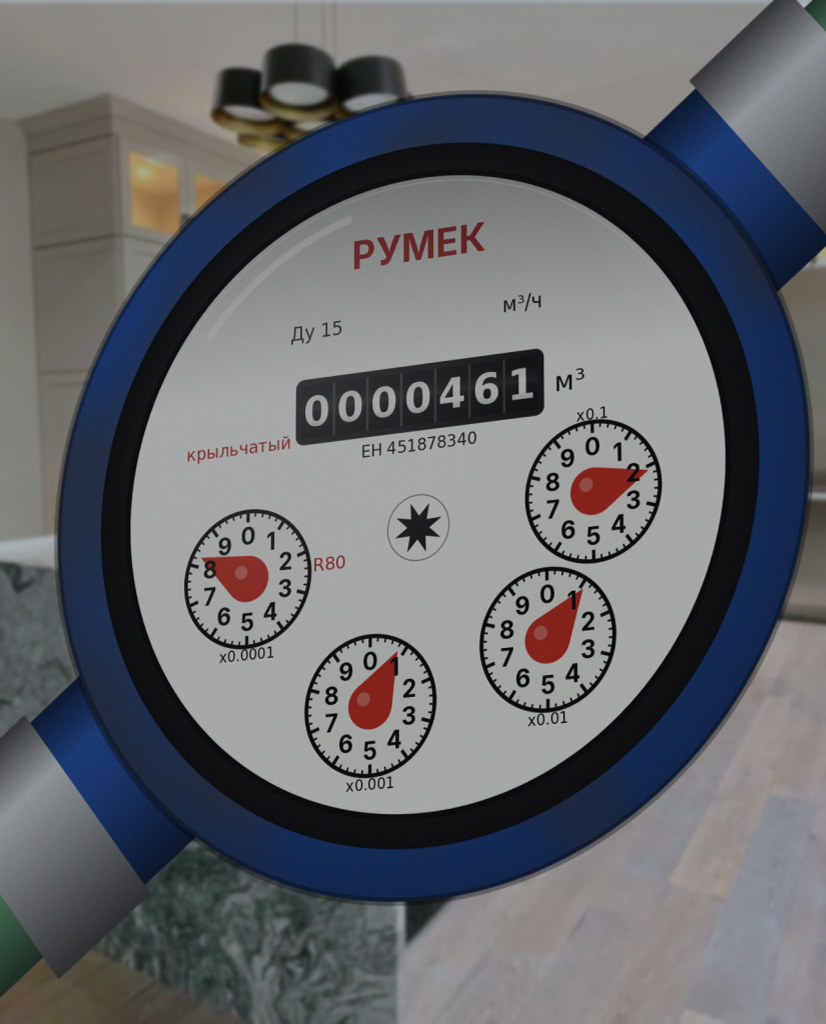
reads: 461.2108m³
